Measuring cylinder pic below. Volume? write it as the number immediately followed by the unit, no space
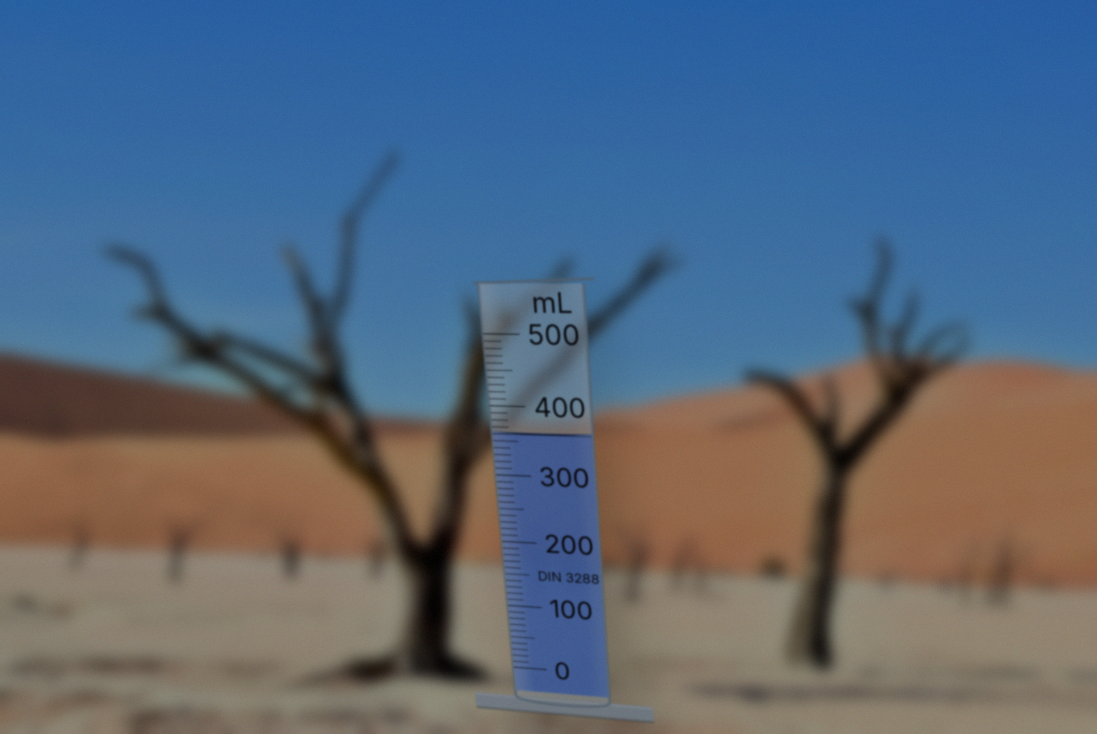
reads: 360mL
